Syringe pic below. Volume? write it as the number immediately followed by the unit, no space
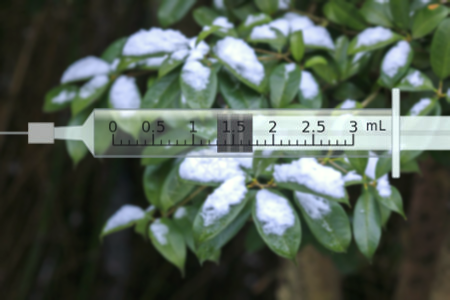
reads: 1.3mL
